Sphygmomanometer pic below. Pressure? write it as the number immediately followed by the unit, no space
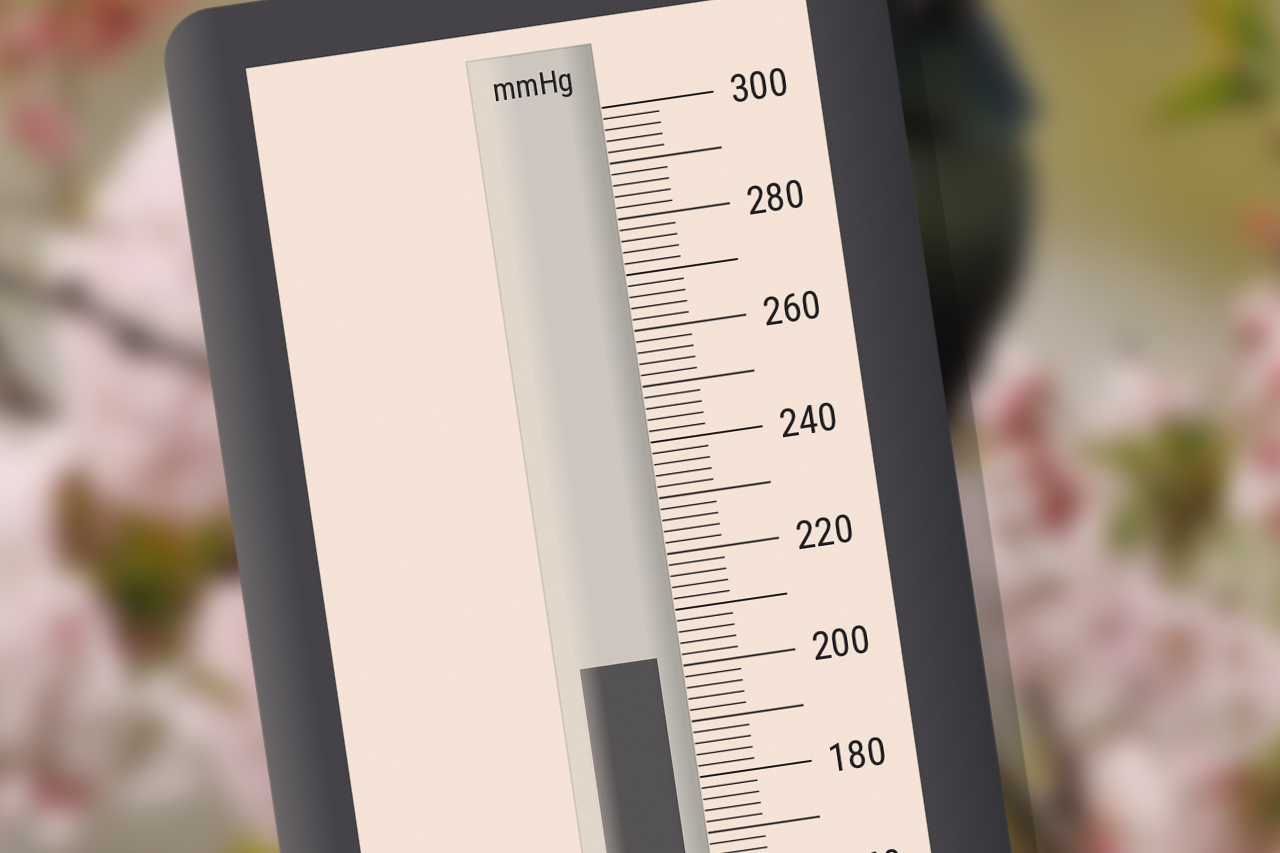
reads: 202mmHg
